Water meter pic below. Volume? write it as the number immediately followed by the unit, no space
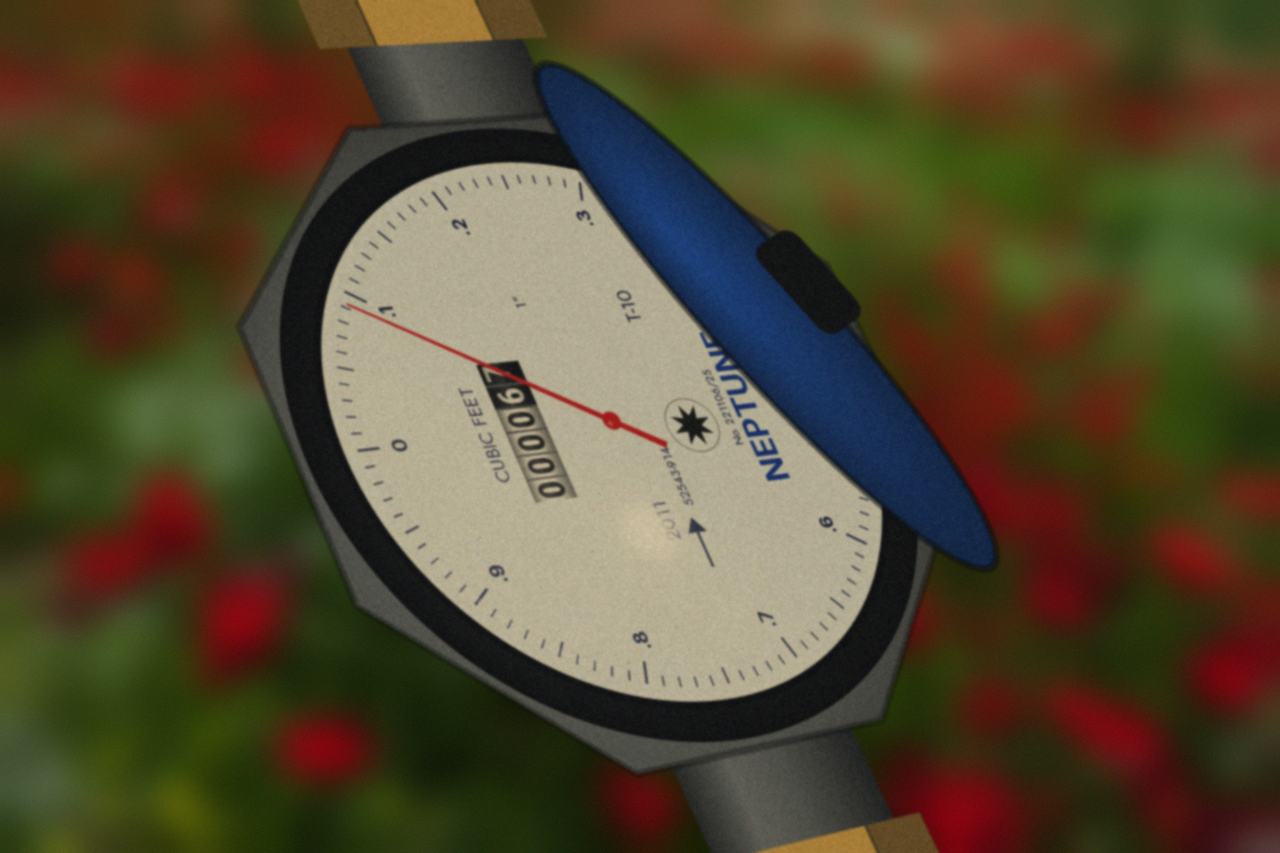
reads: 67.09ft³
